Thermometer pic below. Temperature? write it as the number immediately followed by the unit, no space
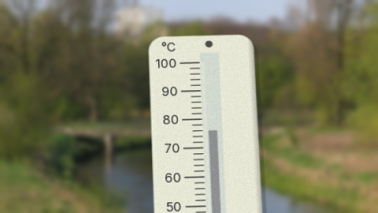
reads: 76°C
